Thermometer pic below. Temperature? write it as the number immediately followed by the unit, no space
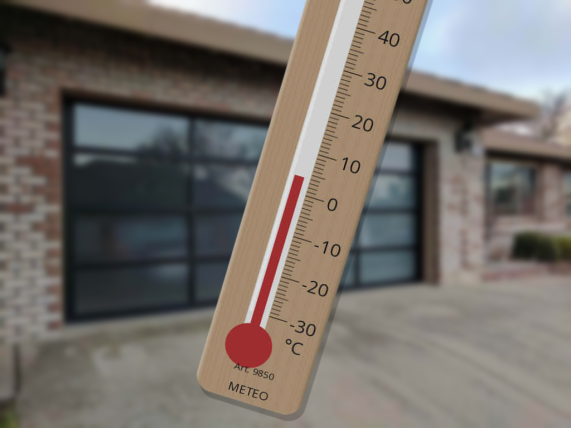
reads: 4°C
